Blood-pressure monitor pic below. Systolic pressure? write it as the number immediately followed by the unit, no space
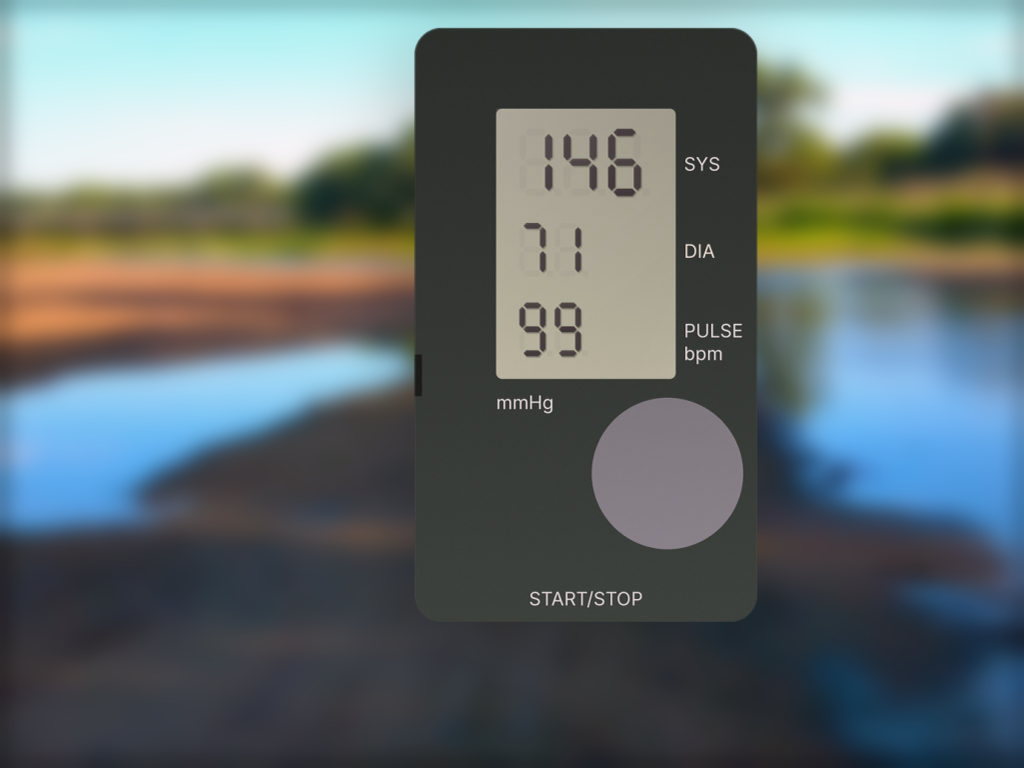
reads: 146mmHg
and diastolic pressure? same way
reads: 71mmHg
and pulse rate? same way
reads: 99bpm
